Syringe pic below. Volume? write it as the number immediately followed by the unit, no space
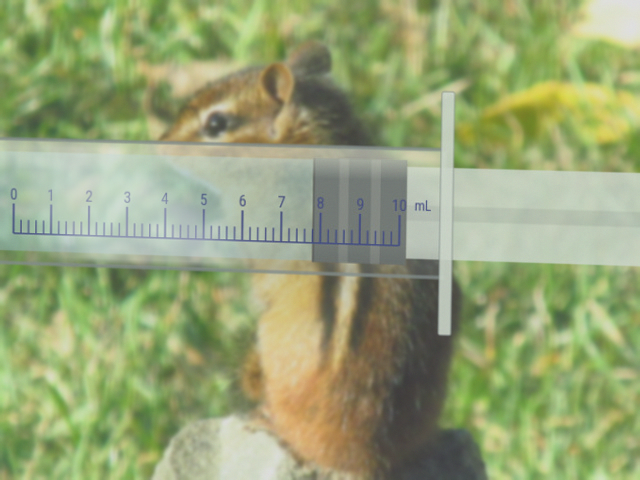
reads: 7.8mL
